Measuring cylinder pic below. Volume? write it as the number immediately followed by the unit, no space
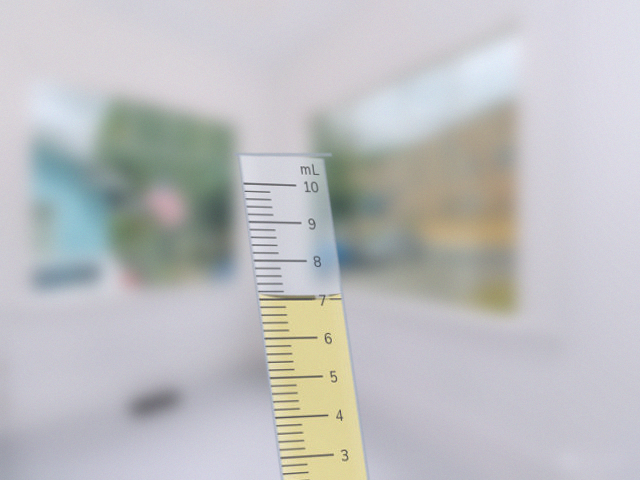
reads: 7mL
